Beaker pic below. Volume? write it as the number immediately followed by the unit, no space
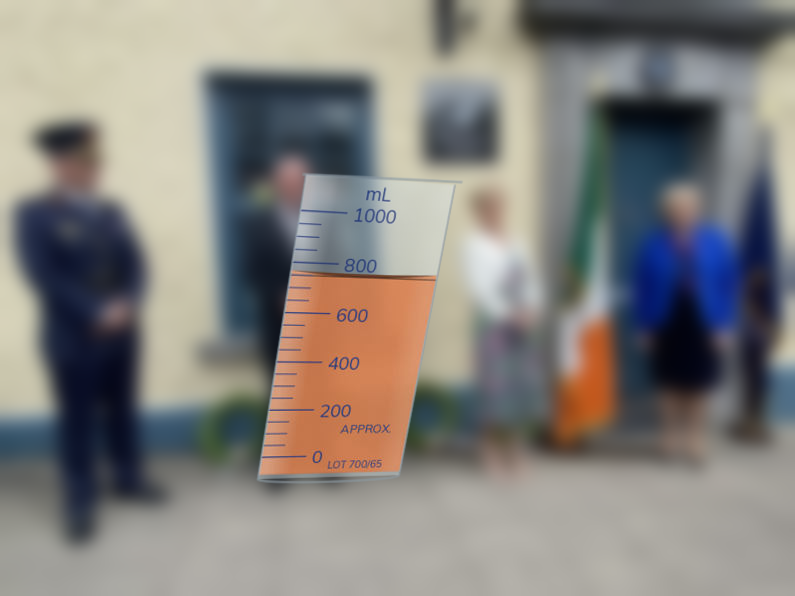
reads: 750mL
